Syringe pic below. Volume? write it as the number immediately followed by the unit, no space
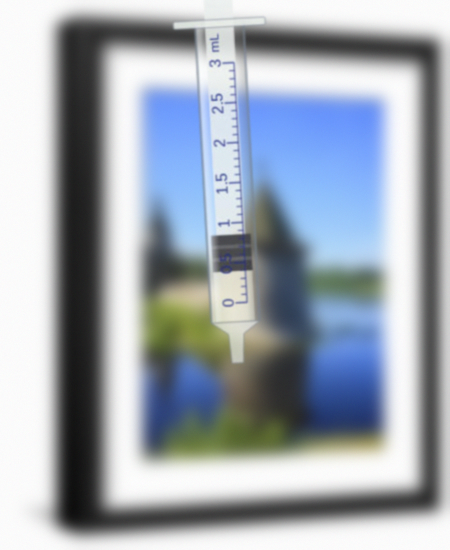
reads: 0.4mL
